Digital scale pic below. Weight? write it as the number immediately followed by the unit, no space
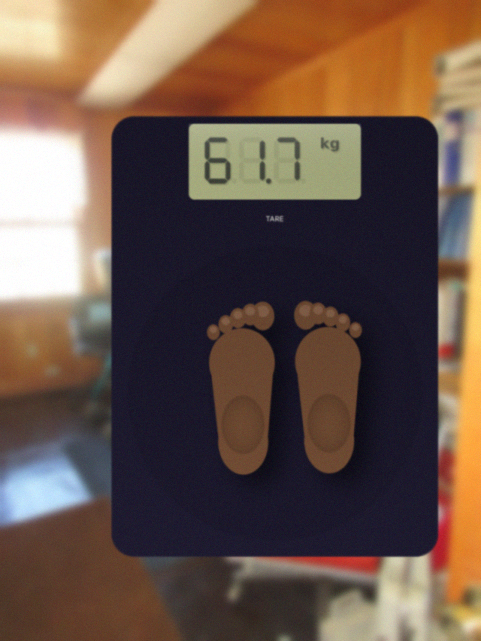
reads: 61.7kg
